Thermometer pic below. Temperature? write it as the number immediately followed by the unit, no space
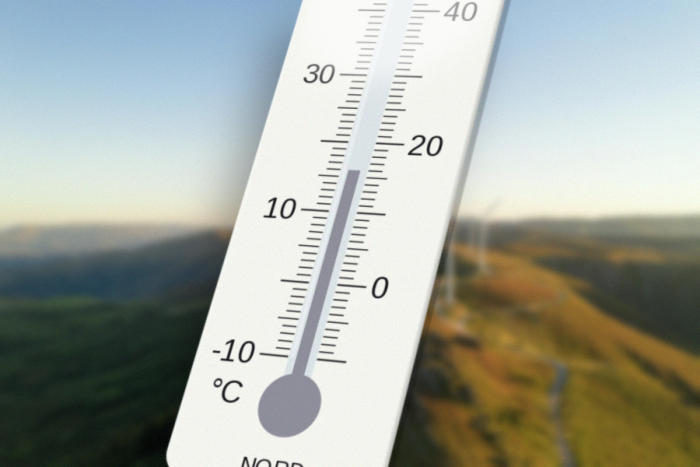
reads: 16°C
